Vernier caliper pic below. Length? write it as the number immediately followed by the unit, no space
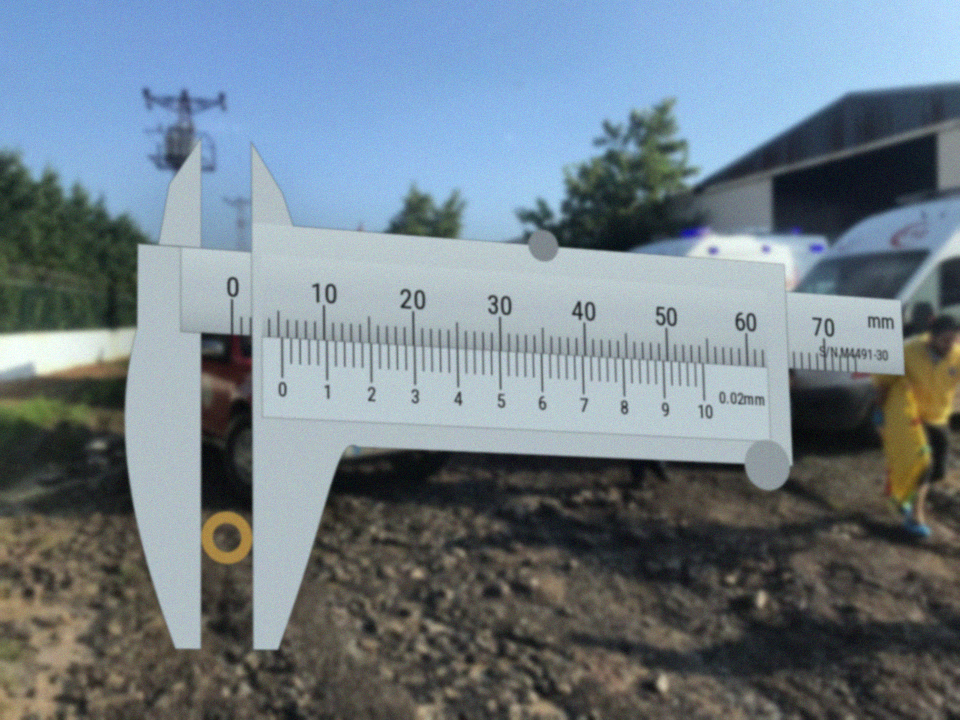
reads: 5.4mm
